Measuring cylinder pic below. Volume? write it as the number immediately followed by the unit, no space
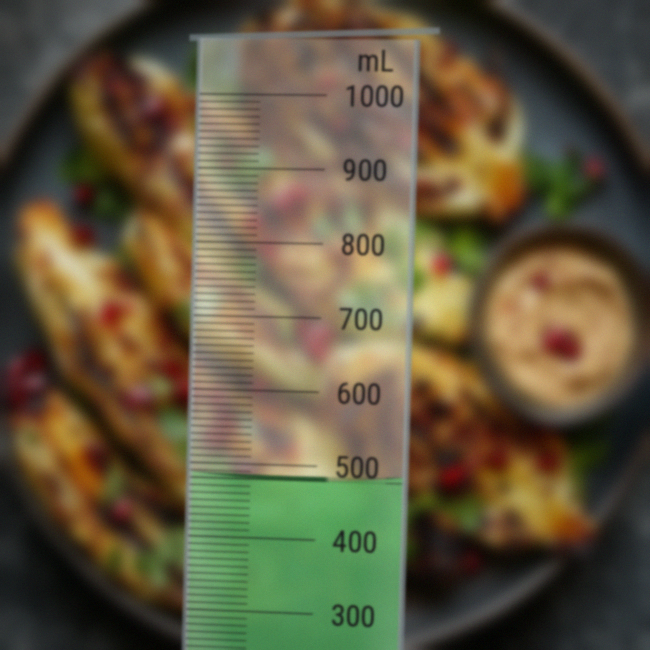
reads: 480mL
